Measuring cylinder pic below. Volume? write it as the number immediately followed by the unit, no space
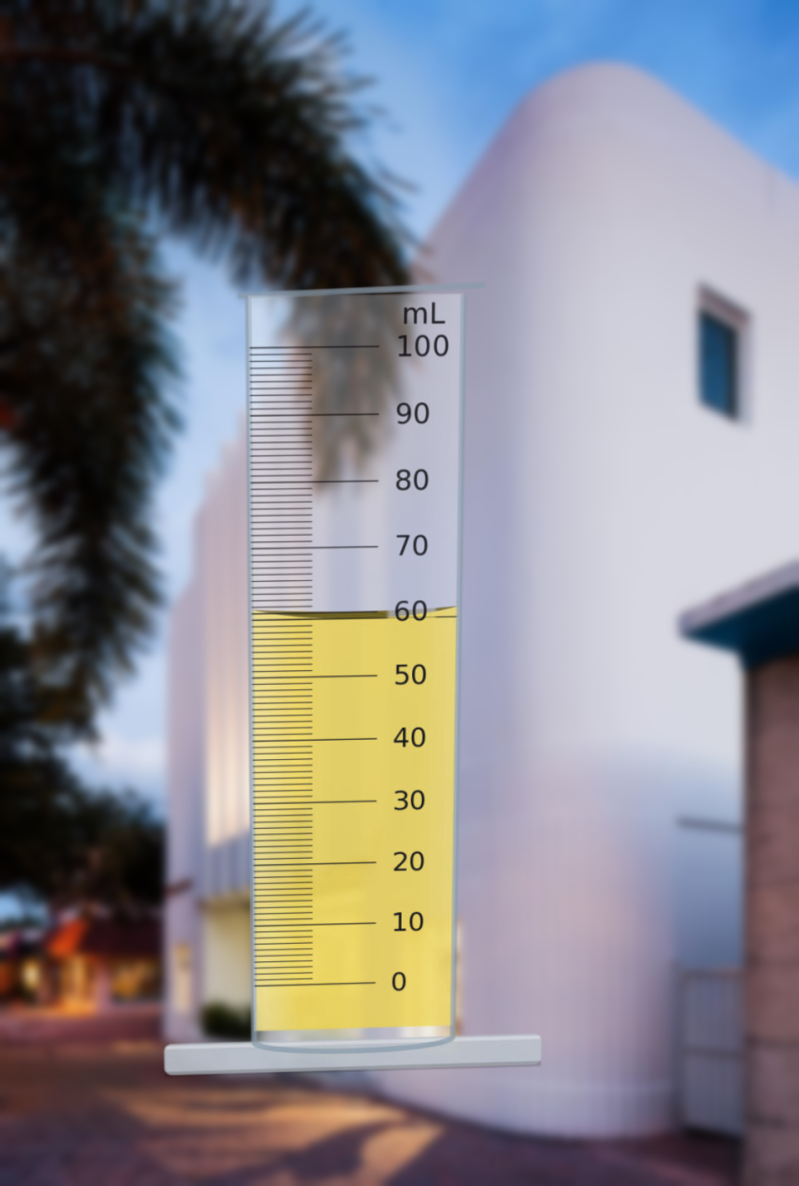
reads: 59mL
